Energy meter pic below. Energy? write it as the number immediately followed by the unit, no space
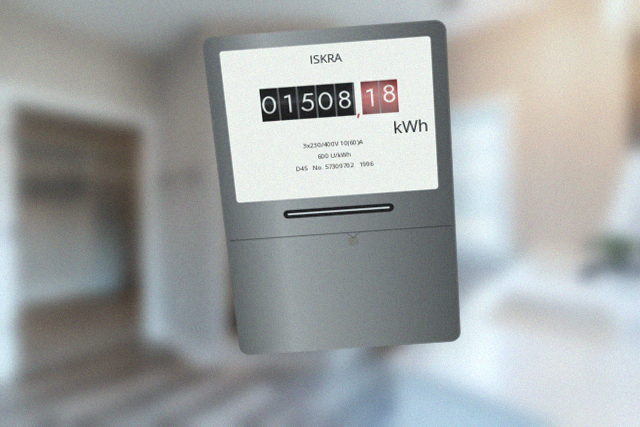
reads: 1508.18kWh
